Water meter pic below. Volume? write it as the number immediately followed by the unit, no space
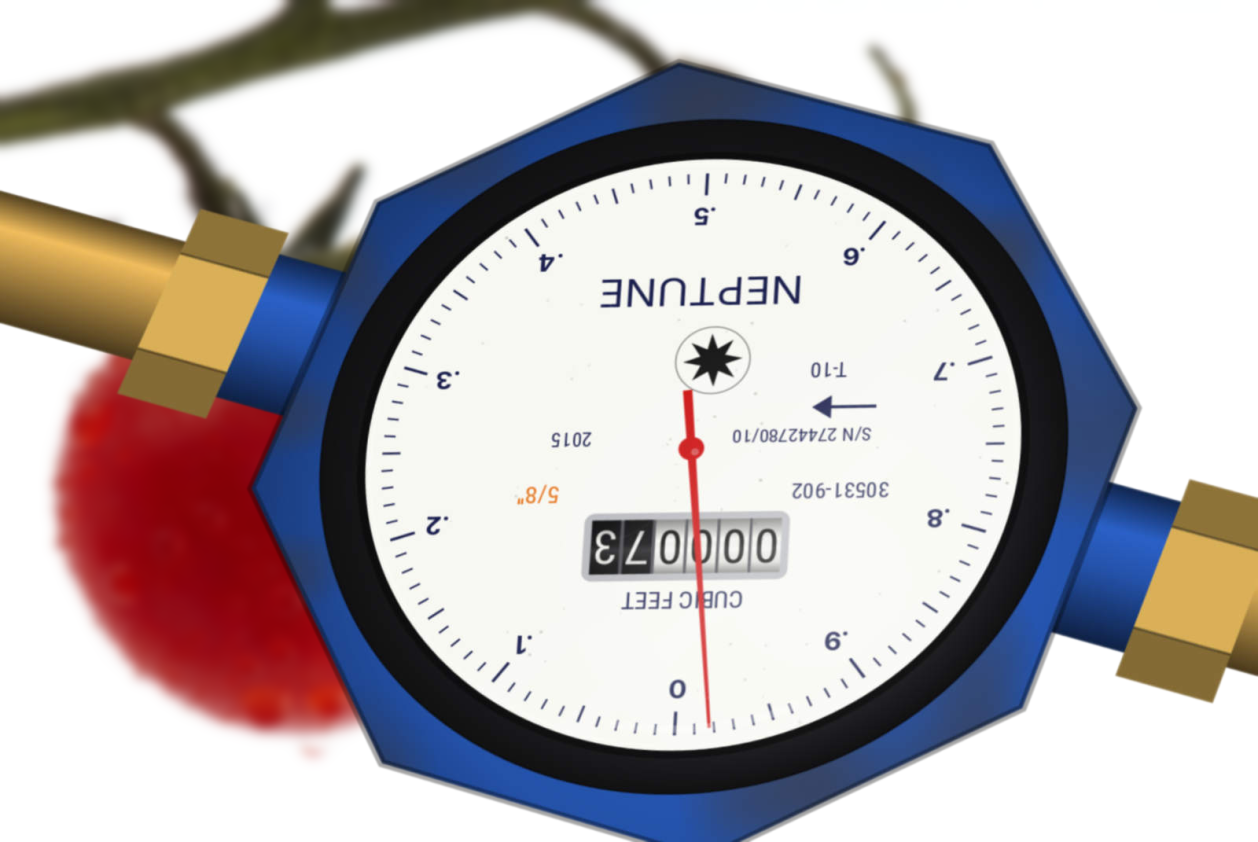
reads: 72.98ft³
